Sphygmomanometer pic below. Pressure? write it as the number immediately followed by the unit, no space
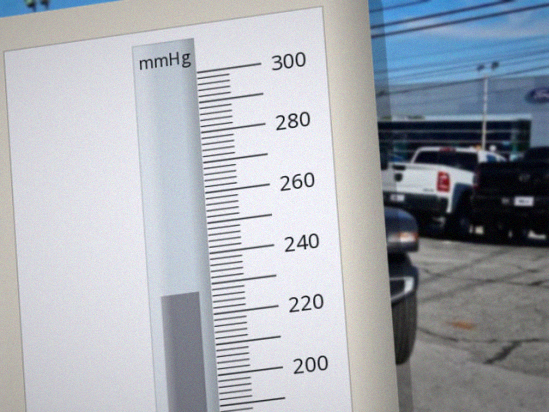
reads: 228mmHg
